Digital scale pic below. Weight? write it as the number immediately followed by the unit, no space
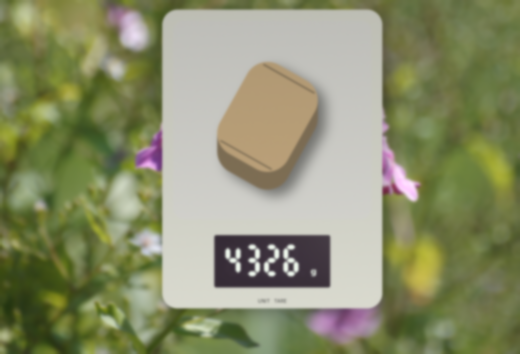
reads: 4326g
